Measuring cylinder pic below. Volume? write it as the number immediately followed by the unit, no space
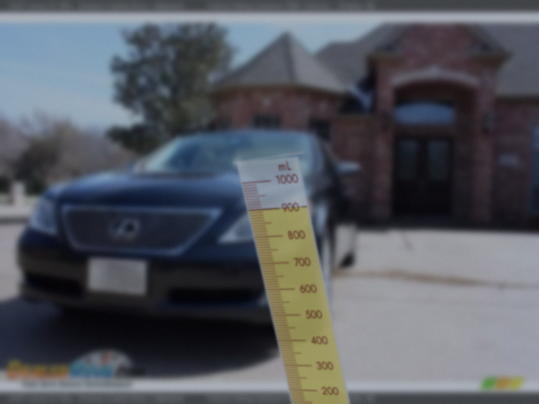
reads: 900mL
